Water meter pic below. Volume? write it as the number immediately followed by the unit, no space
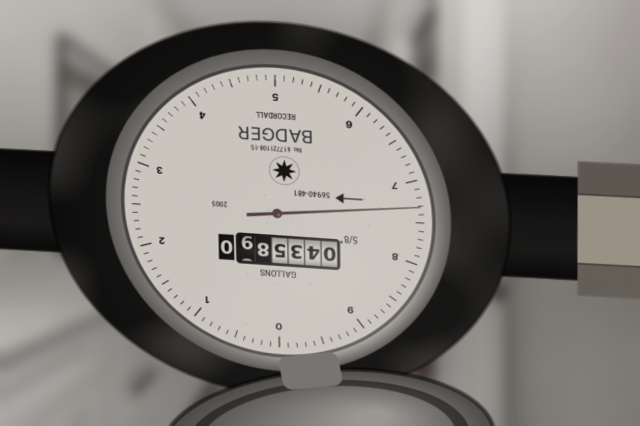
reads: 435887.3gal
